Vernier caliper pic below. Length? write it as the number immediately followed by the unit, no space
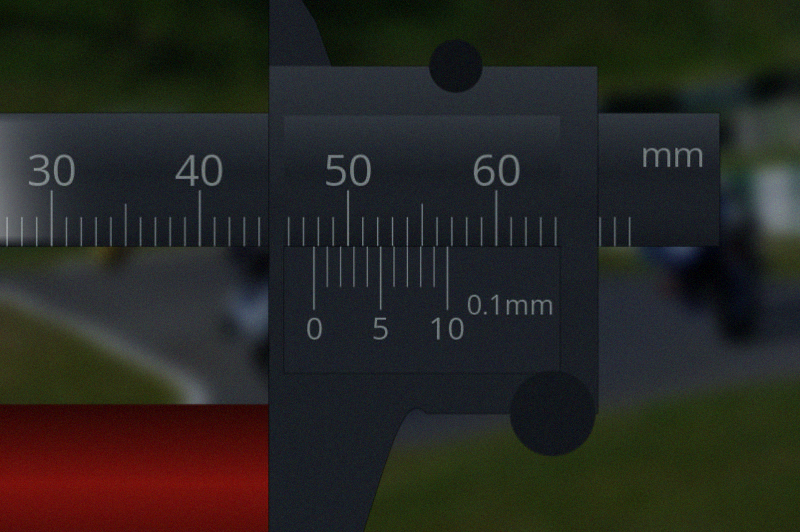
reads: 47.7mm
